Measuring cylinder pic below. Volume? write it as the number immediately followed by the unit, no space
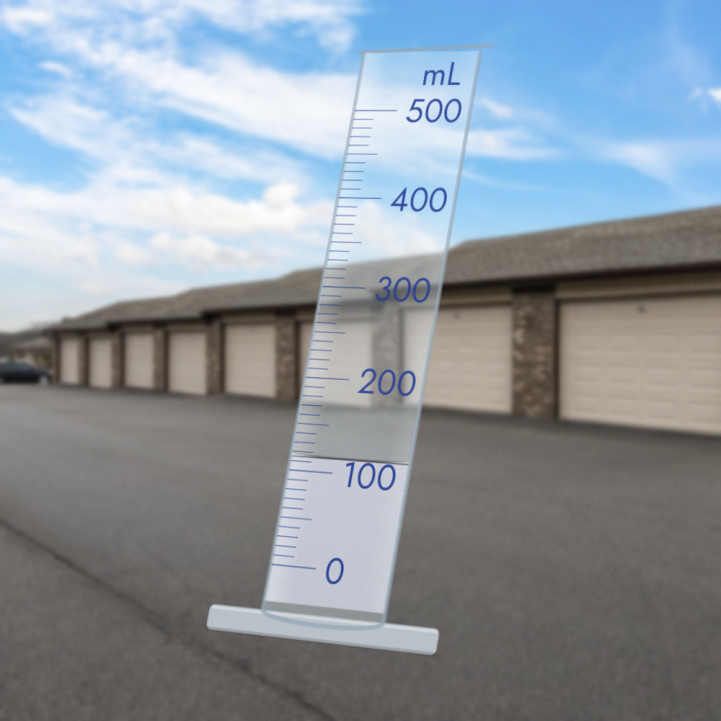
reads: 115mL
